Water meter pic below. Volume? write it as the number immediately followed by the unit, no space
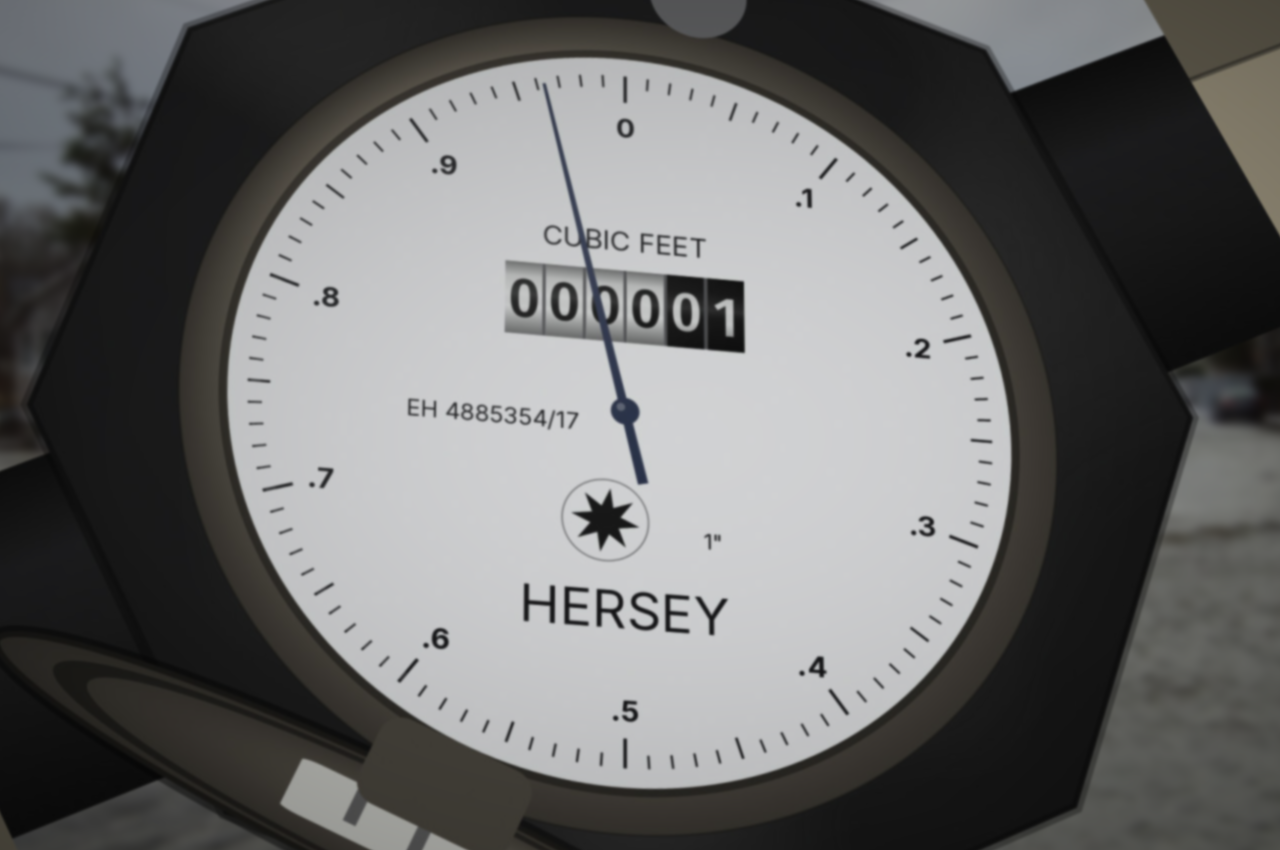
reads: 0.96ft³
